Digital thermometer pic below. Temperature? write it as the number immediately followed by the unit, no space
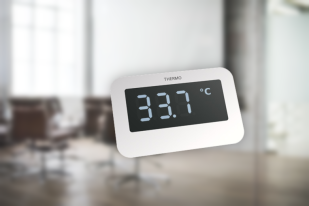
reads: 33.7°C
